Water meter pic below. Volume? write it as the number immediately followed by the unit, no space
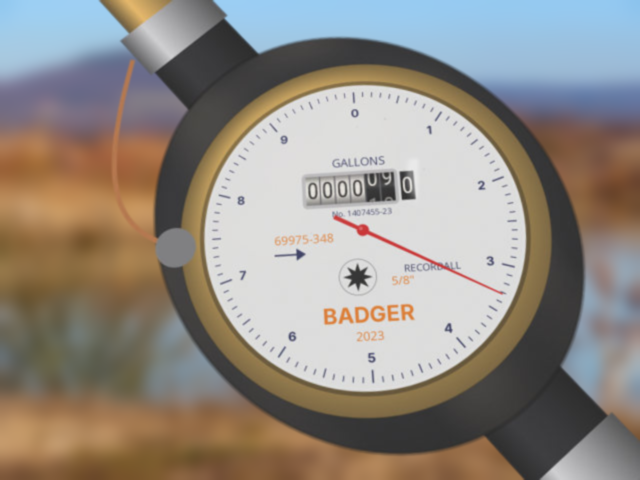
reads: 93.3gal
